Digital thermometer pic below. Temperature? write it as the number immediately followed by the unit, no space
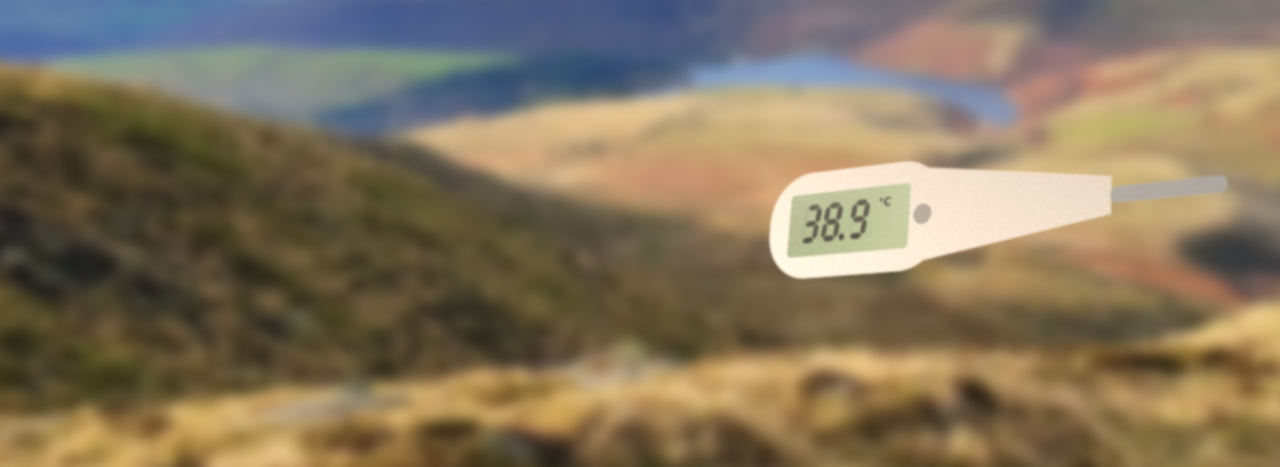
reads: 38.9°C
